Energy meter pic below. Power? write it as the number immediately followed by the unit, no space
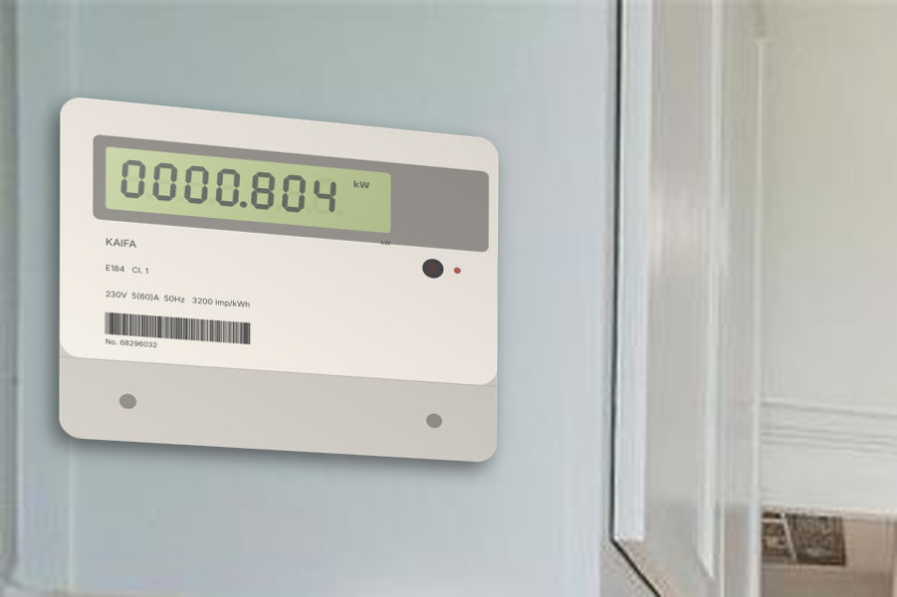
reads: 0.804kW
